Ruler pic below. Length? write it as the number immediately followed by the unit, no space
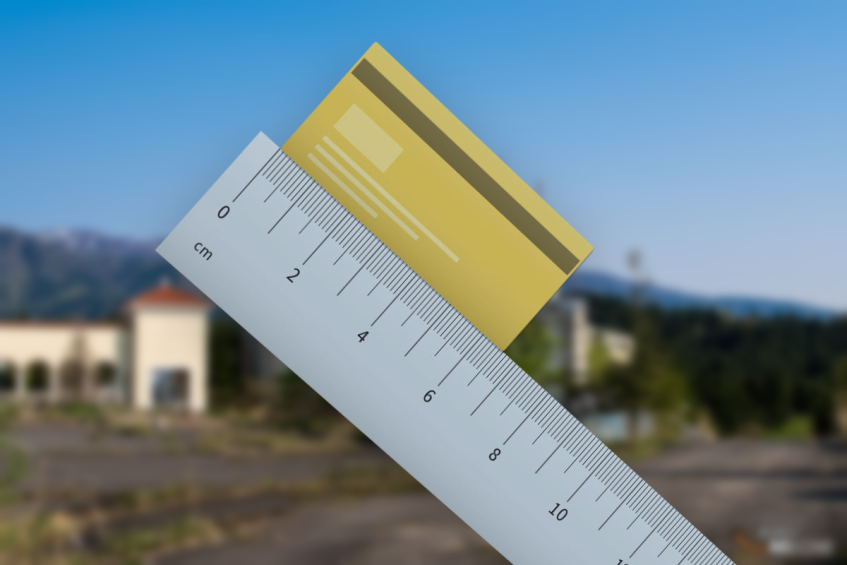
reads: 6.6cm
